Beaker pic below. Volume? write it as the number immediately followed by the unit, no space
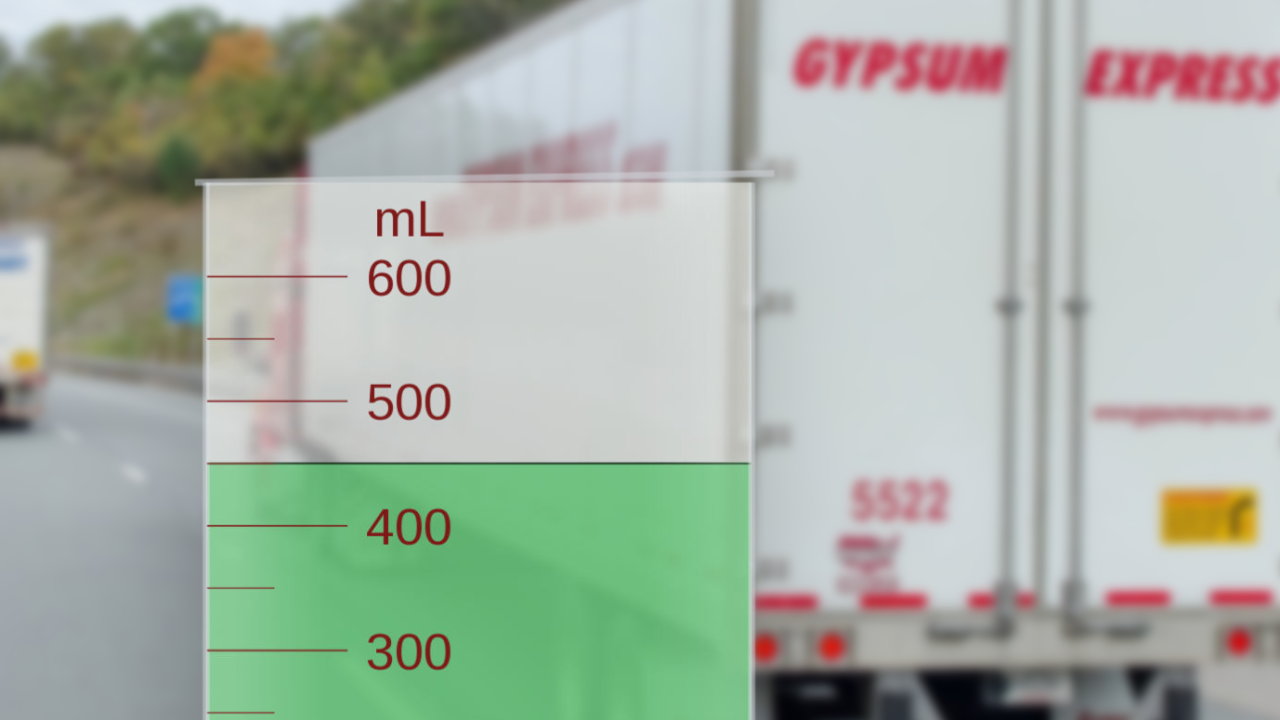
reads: 450mL
